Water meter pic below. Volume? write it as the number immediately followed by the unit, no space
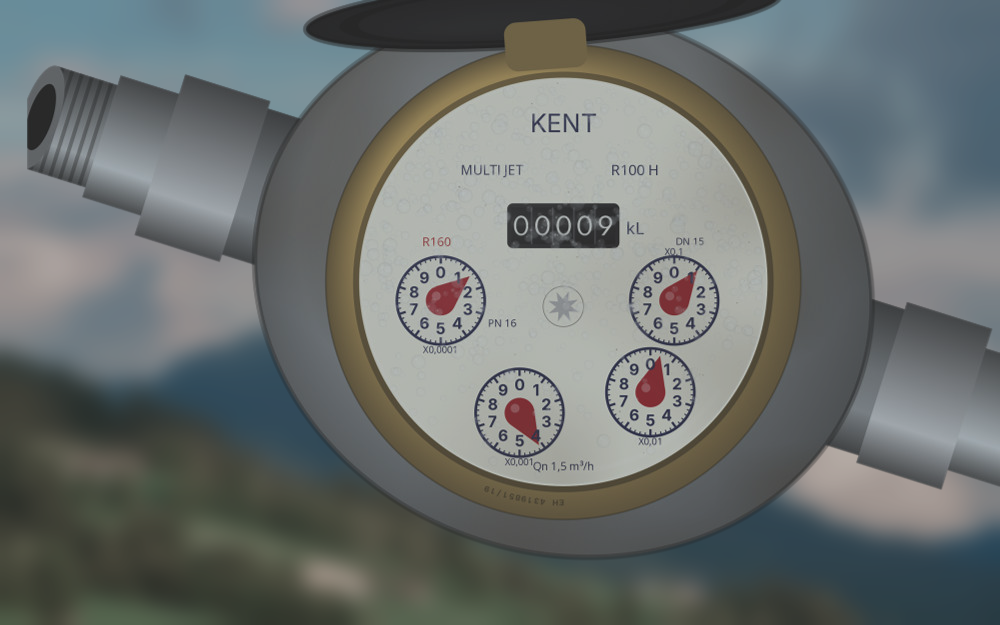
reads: 9.1041kL
